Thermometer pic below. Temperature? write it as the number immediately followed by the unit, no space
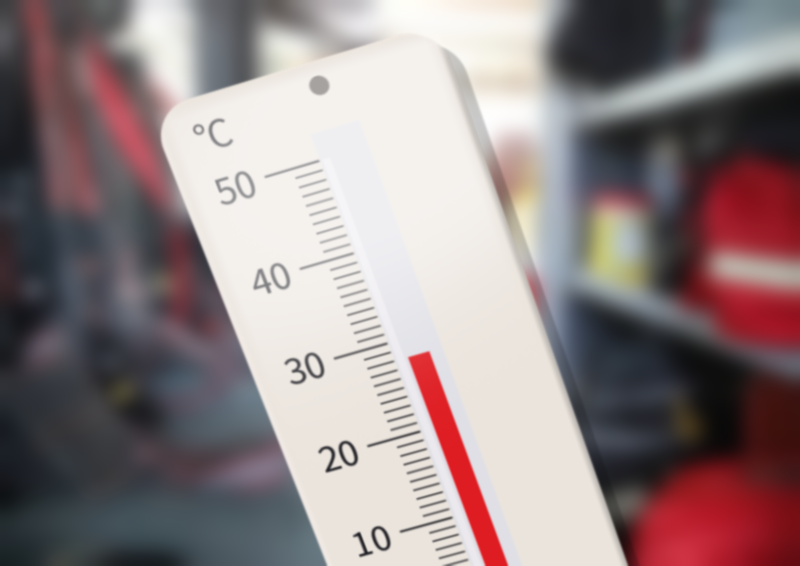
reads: 28°C
